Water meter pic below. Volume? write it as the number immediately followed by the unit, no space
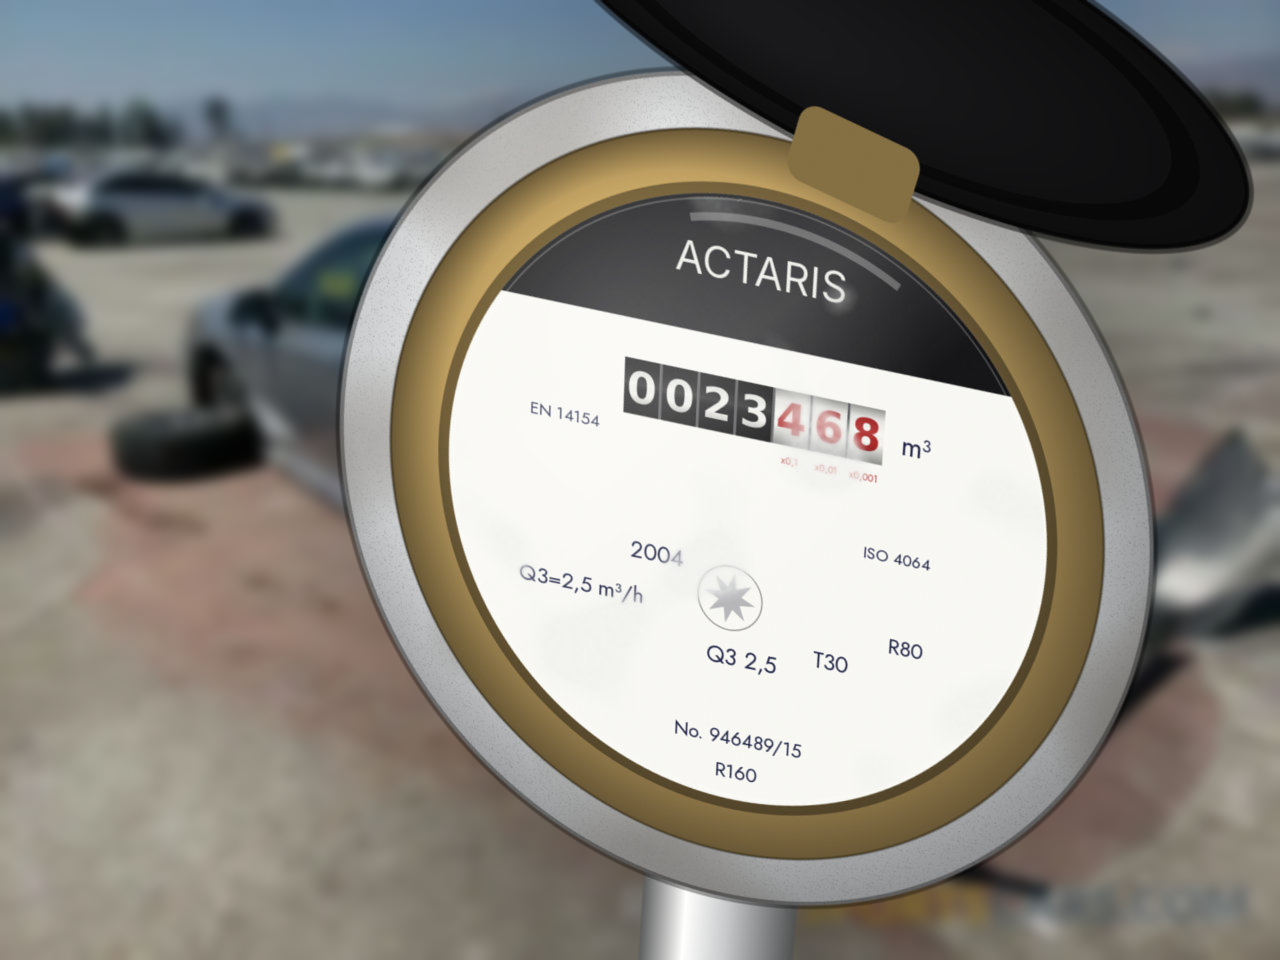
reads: 23.468m³
